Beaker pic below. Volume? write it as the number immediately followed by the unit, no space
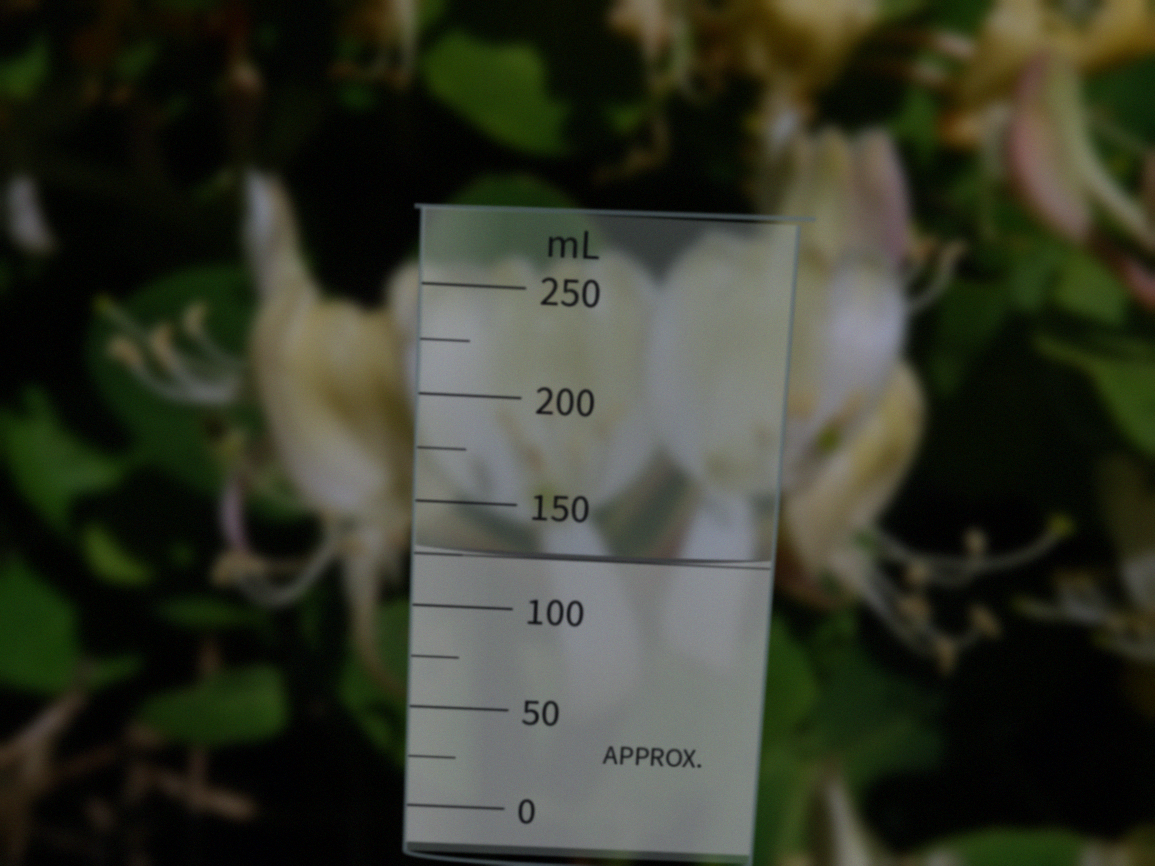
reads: 125mL
